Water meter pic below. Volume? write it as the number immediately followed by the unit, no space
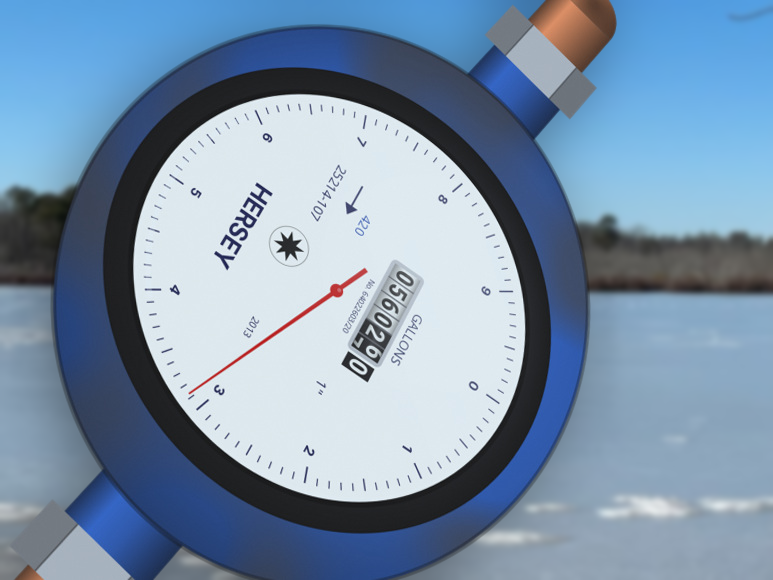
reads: 560263.1gal
